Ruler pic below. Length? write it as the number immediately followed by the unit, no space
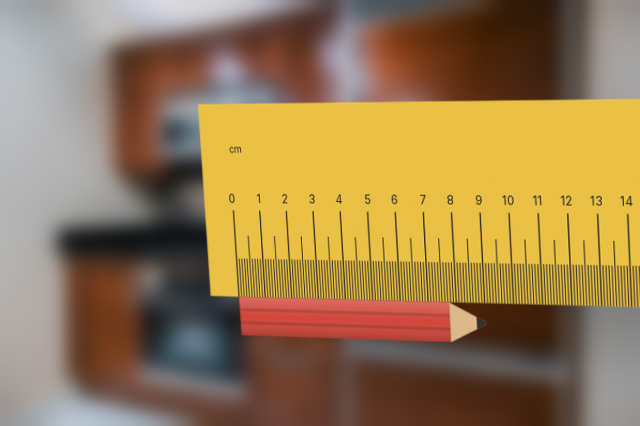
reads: 9cm
